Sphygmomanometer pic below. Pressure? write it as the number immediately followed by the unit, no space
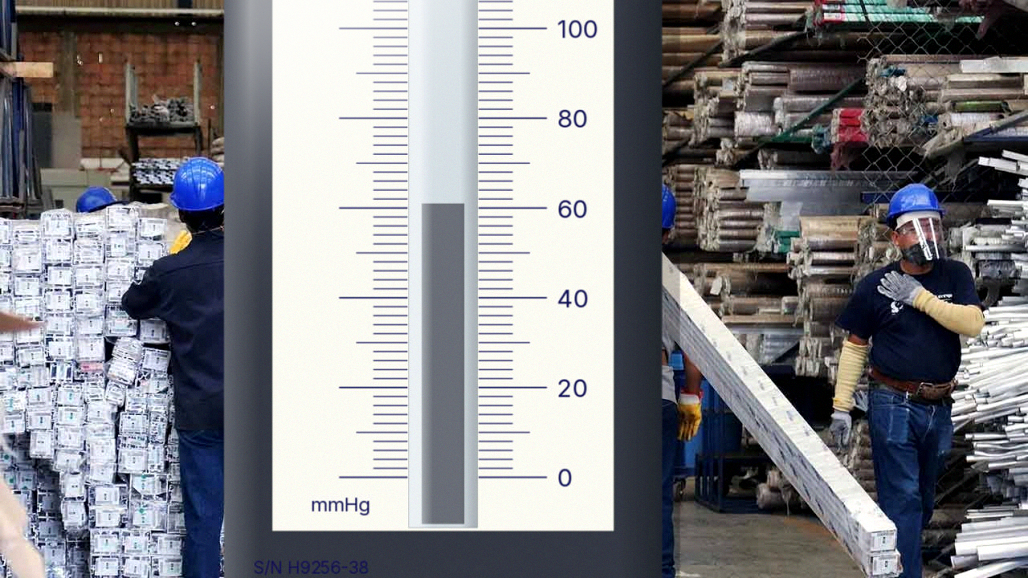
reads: 61mmHg
